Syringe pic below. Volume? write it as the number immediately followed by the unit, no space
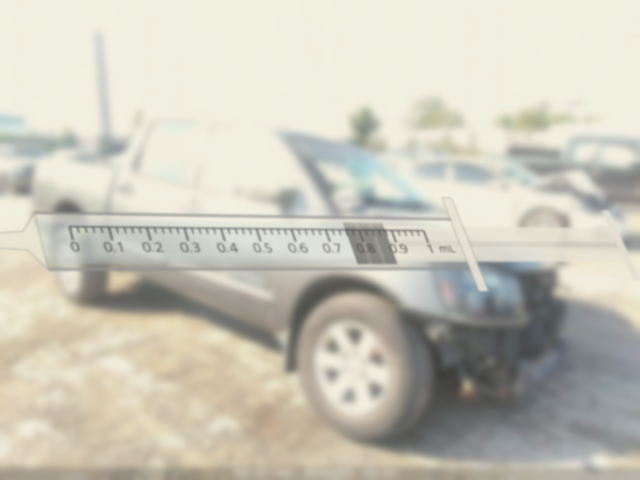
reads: 0.76mL
